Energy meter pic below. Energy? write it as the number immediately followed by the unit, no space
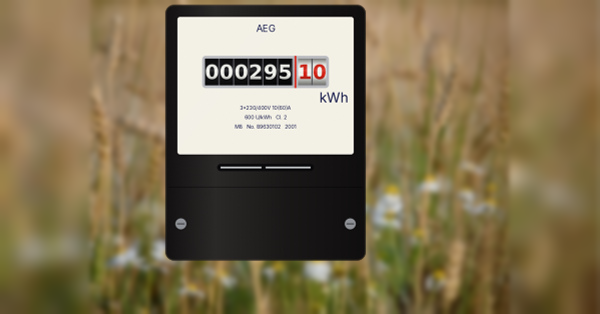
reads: 295.10kWh
